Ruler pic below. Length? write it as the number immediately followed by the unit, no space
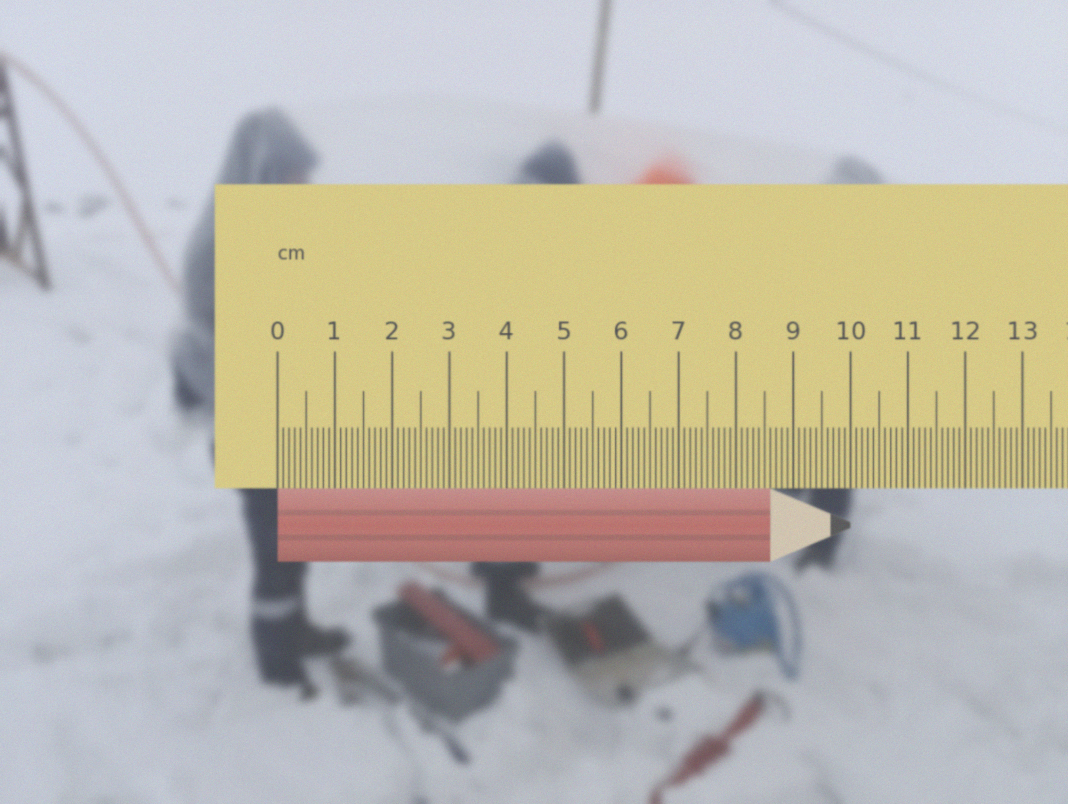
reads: 10cm
